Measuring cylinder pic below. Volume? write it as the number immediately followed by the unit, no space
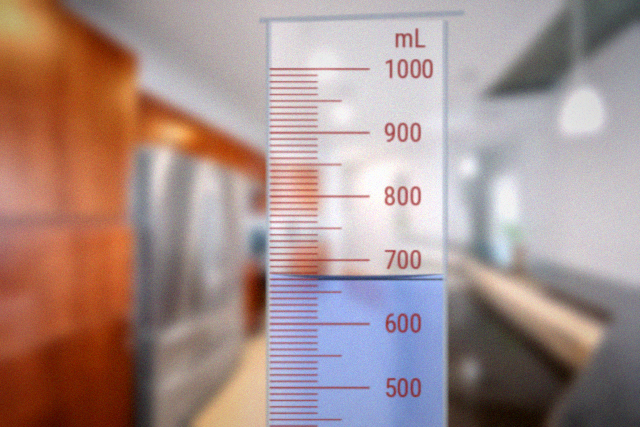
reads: 670mL
